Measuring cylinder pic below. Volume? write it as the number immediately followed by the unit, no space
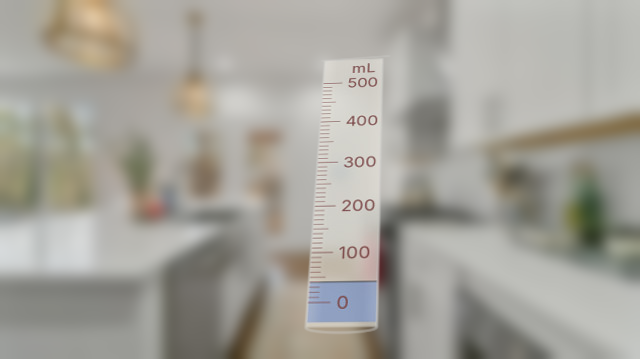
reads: 40mL
